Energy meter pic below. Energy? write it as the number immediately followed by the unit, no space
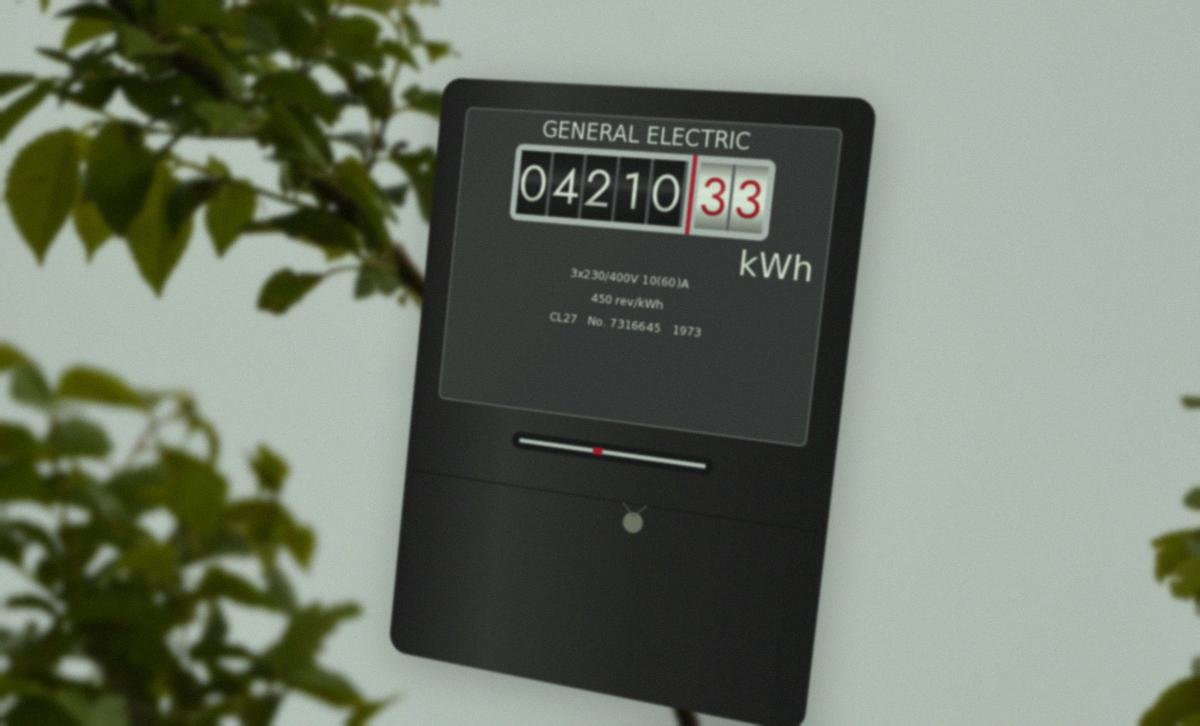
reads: 4210.33kWh
